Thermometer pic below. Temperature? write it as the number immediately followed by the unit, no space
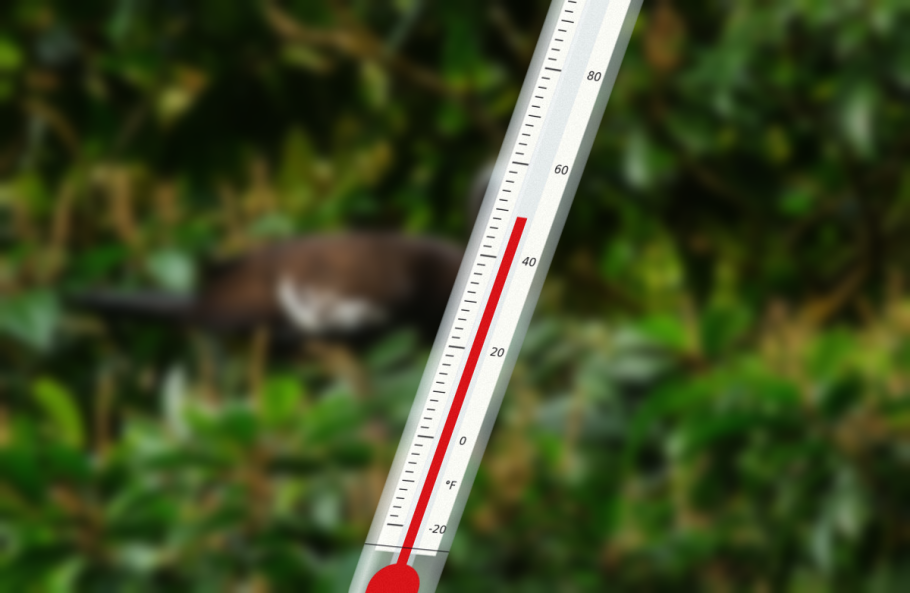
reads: 49°F
